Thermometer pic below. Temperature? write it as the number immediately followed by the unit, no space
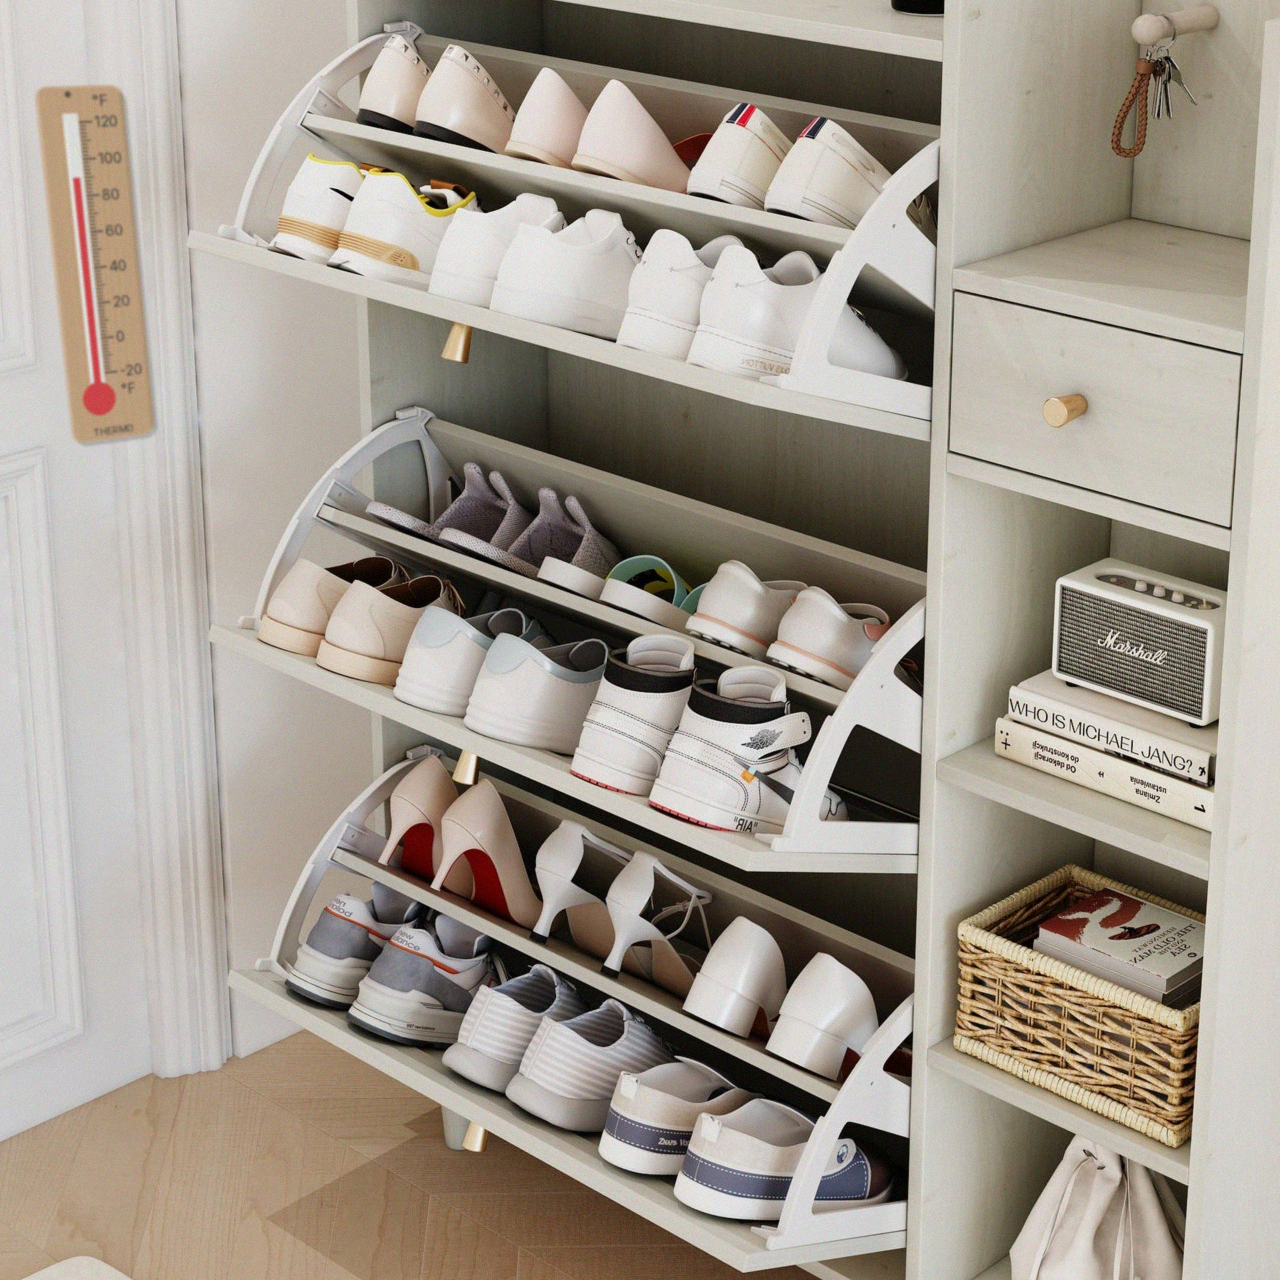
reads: 90°F
